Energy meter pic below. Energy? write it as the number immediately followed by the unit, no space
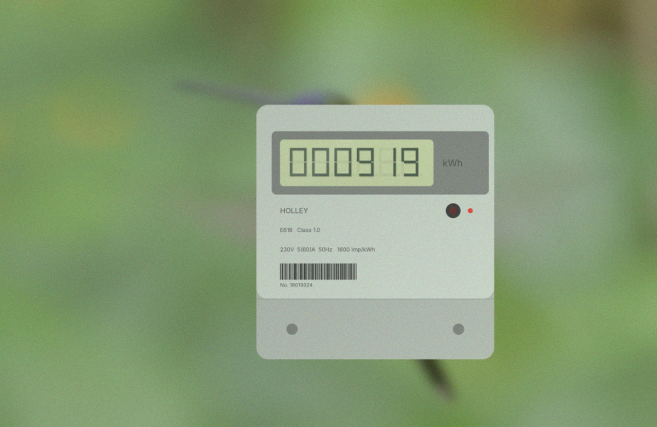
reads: 919kWh
